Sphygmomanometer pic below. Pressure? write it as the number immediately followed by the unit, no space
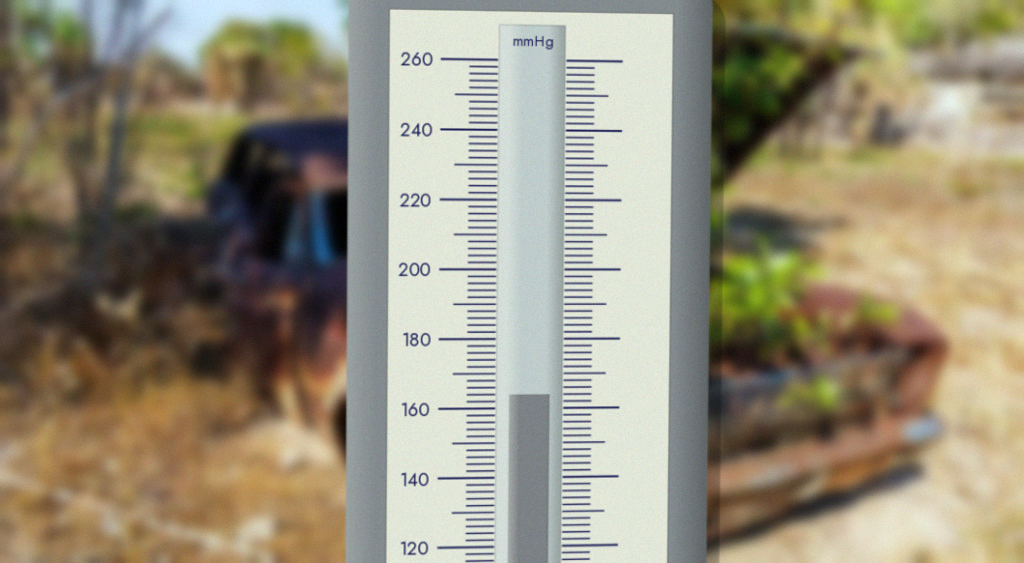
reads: 164mmHg
